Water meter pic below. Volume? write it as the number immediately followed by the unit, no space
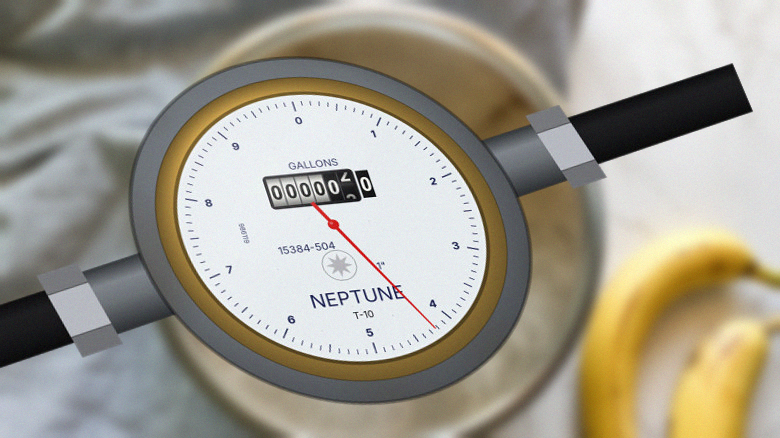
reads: 24.2gal
